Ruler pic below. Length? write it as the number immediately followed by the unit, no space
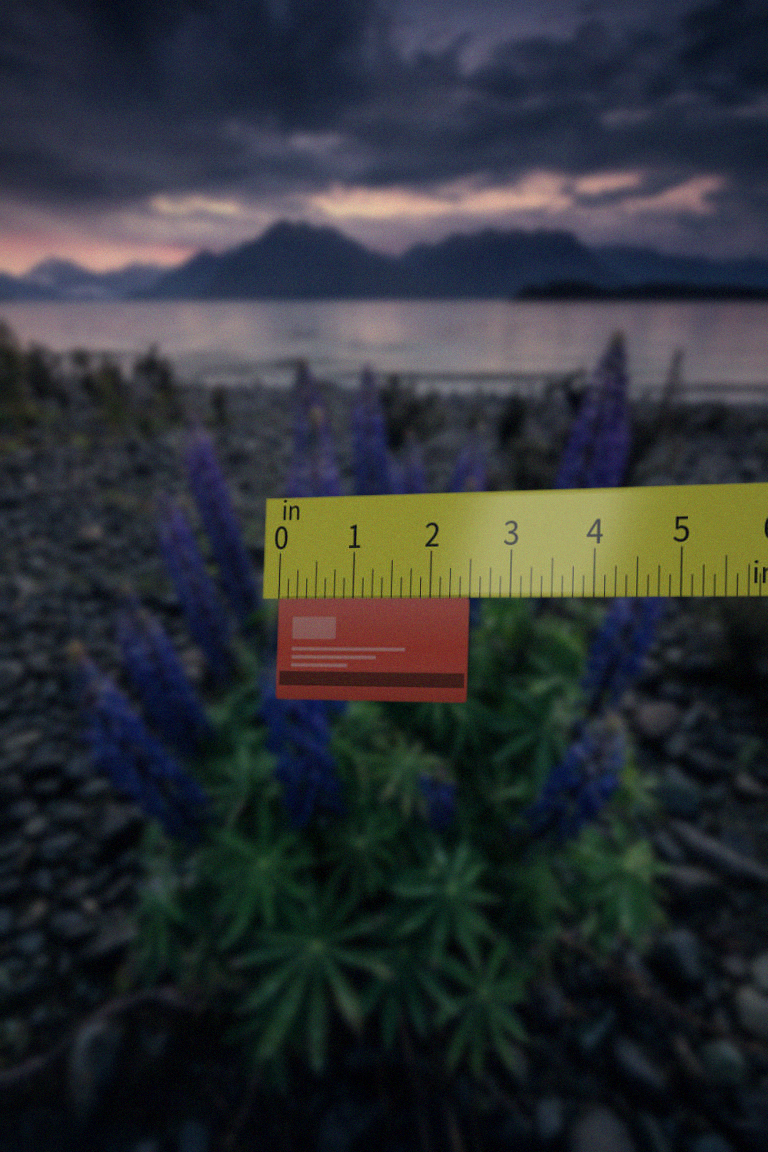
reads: 2.5in
